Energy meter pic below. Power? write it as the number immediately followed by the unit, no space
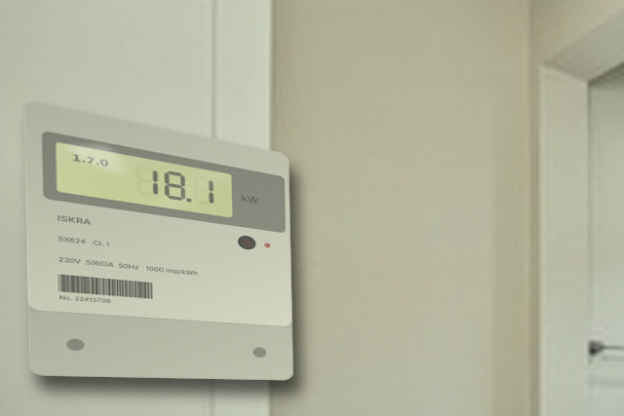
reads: 18.1kW
